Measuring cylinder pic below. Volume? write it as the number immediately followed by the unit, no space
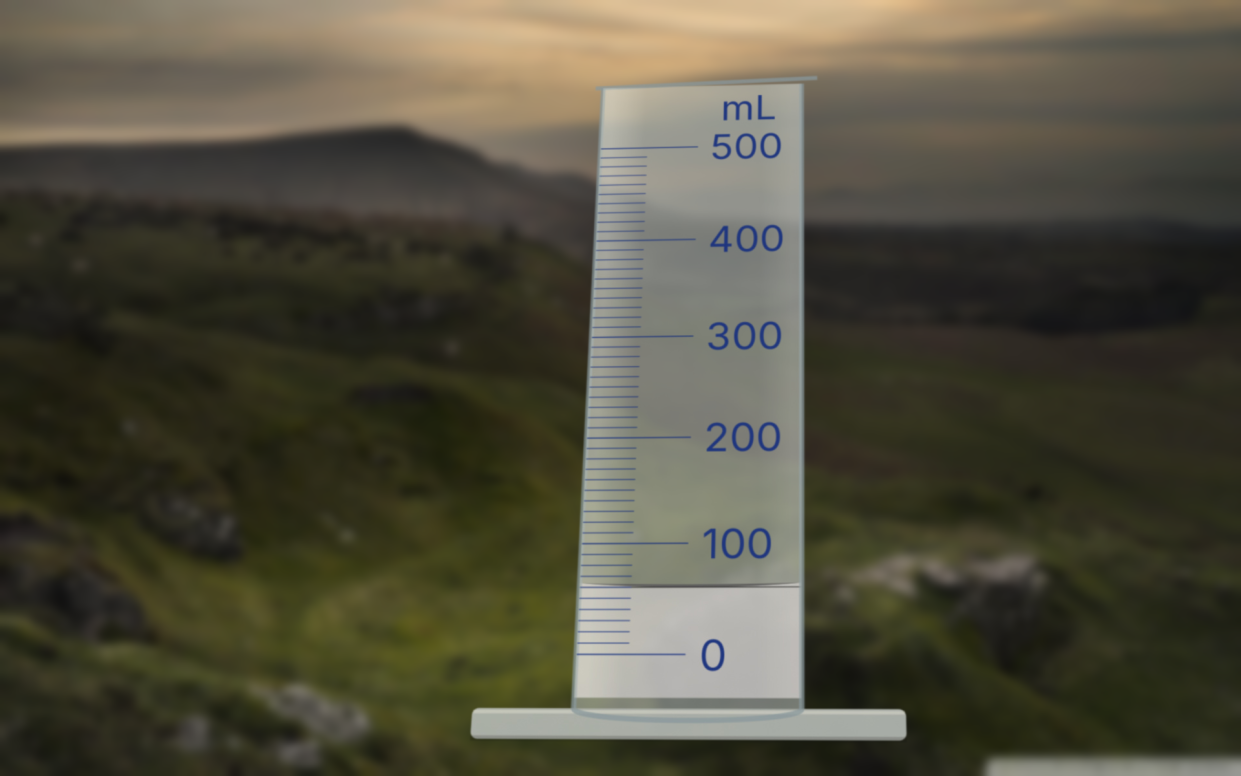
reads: 60mL
